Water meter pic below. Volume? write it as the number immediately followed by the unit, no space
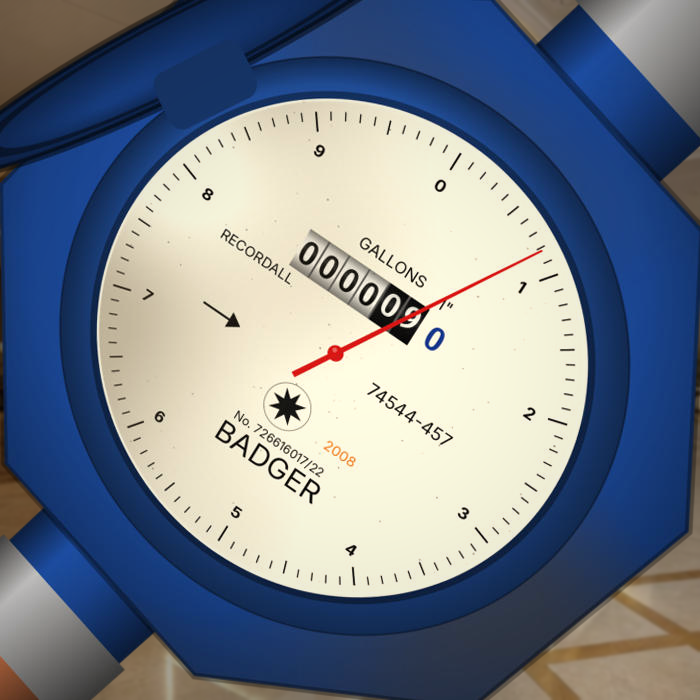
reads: 90.8gal
